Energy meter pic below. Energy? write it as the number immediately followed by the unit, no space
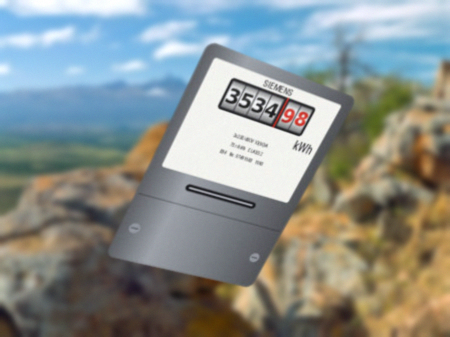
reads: 3534.98kWh
